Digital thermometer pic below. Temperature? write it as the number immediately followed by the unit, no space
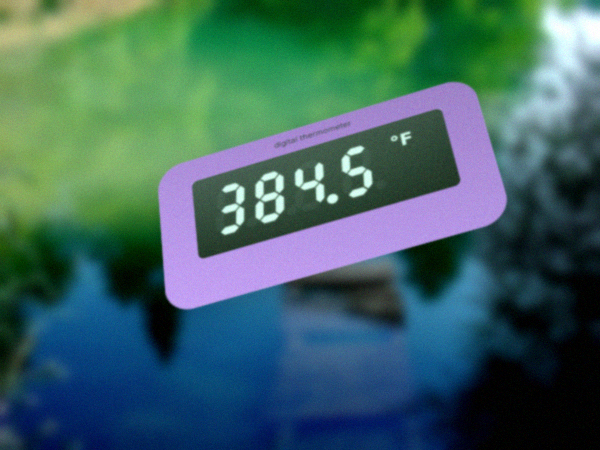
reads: 384.5°F
